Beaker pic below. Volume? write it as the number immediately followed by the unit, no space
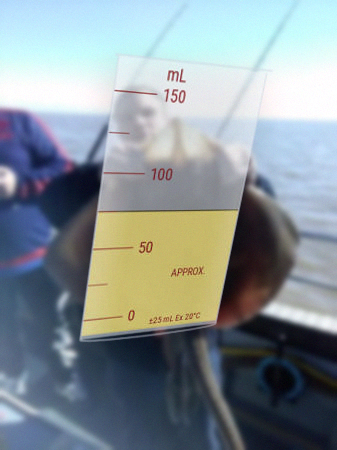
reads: 75mL
